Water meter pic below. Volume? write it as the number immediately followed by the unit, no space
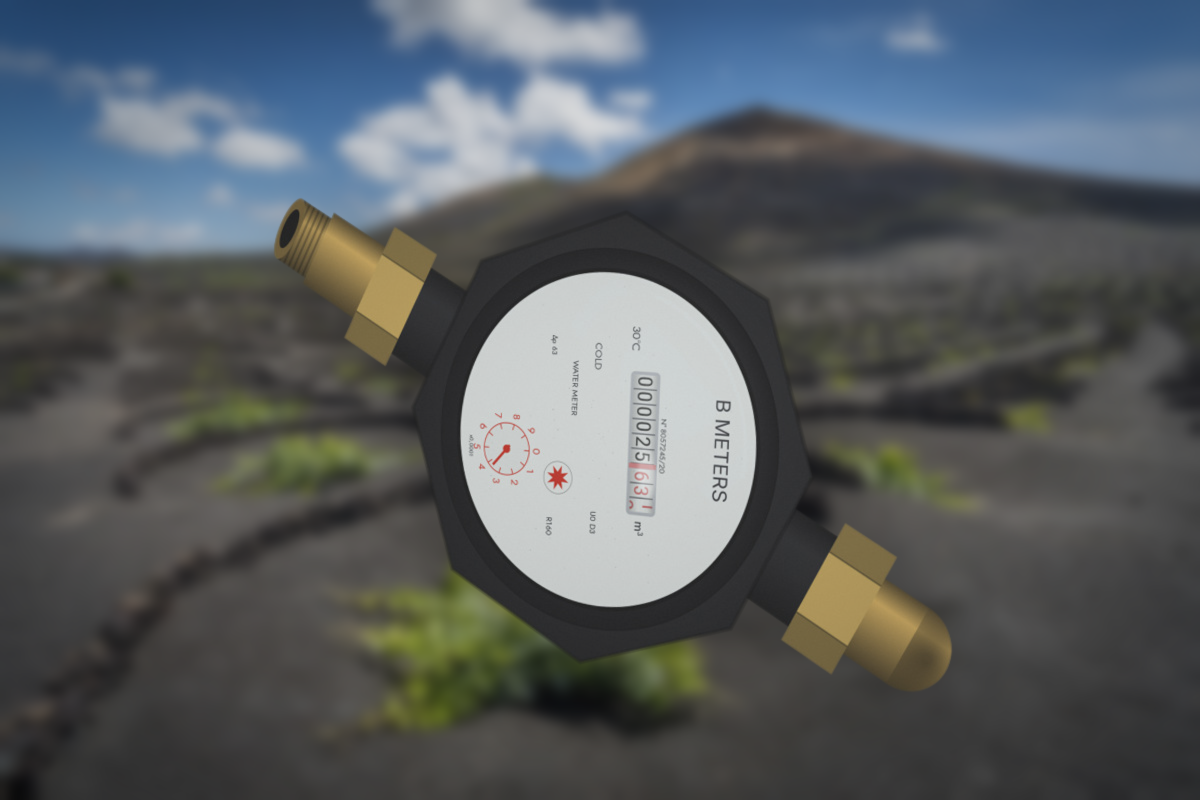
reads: 25.6313m³
